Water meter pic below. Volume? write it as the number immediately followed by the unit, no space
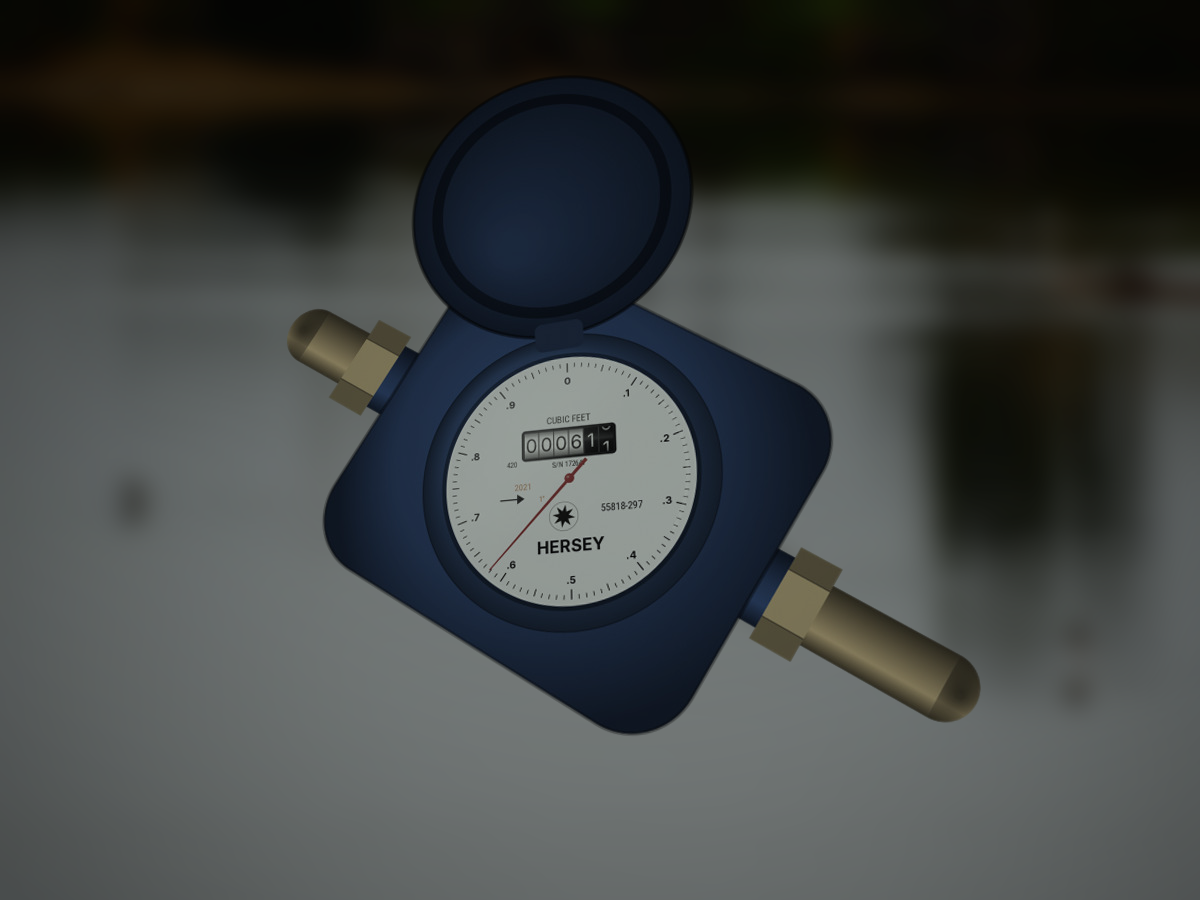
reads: 610.62ft³
